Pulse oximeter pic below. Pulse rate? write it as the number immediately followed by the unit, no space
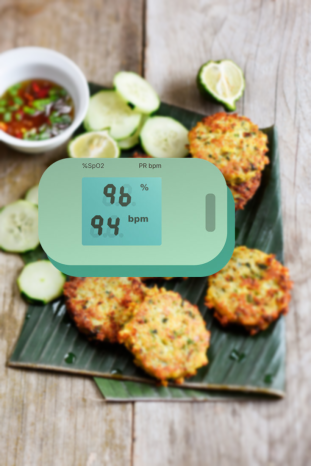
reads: 94bpm
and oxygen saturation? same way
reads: 96%
